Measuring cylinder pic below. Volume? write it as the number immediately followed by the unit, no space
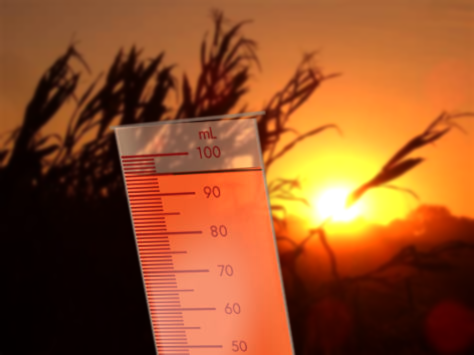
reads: 95mL
